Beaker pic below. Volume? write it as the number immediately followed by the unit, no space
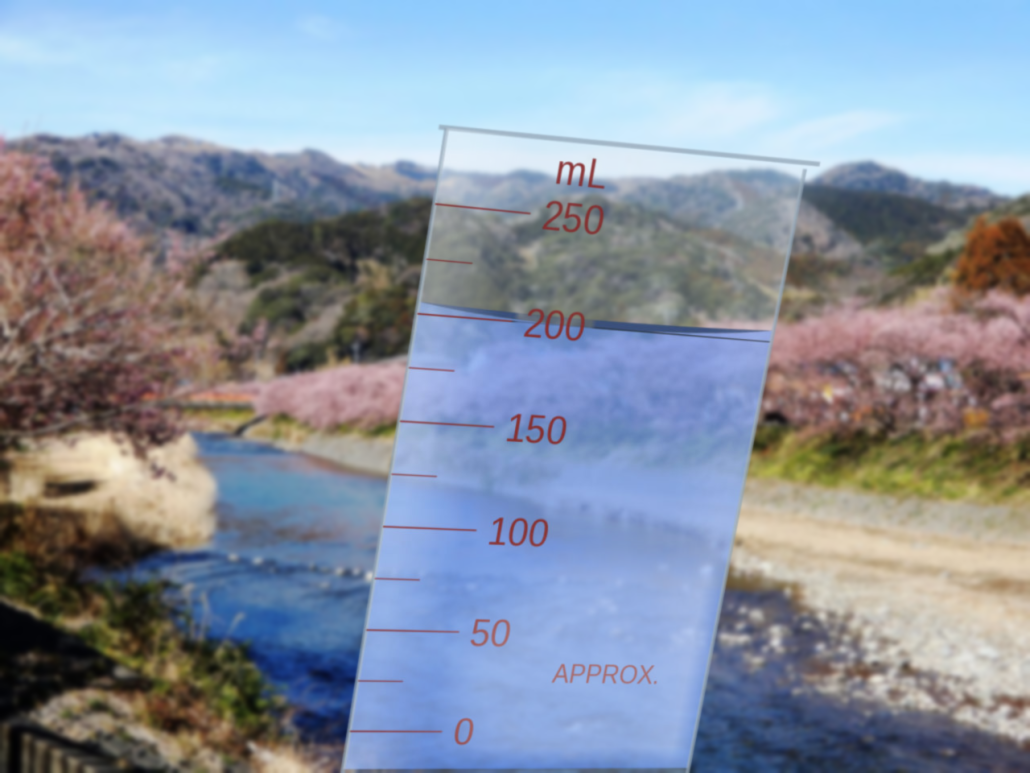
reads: 200mL
